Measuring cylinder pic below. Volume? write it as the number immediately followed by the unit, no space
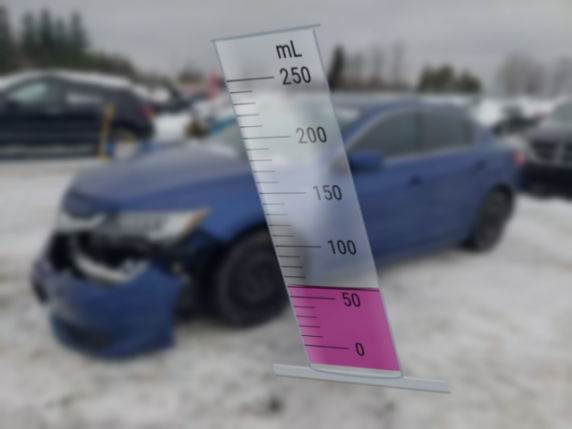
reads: 60mL
